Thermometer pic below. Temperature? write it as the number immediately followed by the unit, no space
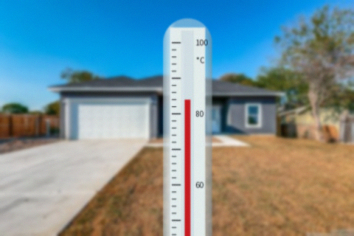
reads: 84°C
